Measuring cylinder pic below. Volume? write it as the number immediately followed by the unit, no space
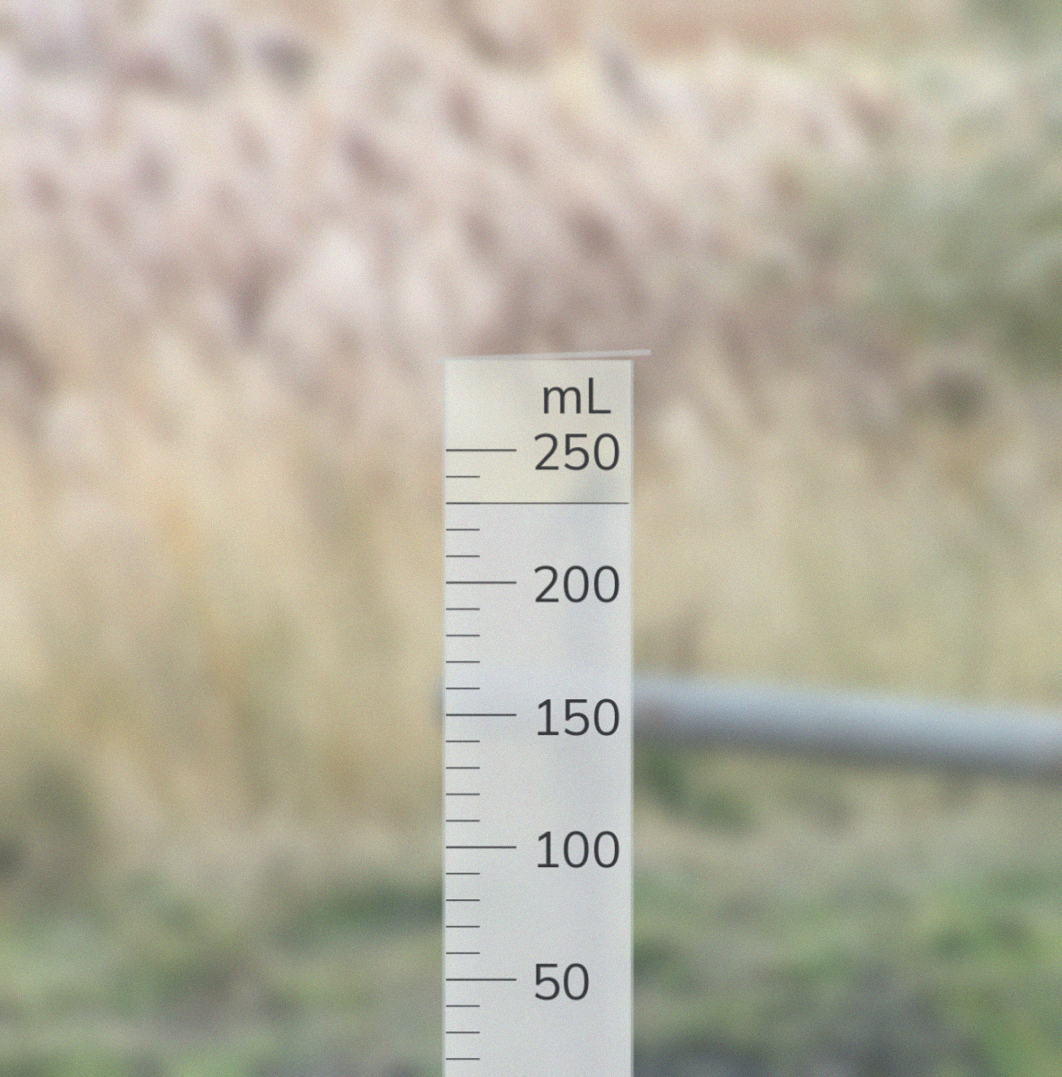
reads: 230mL
